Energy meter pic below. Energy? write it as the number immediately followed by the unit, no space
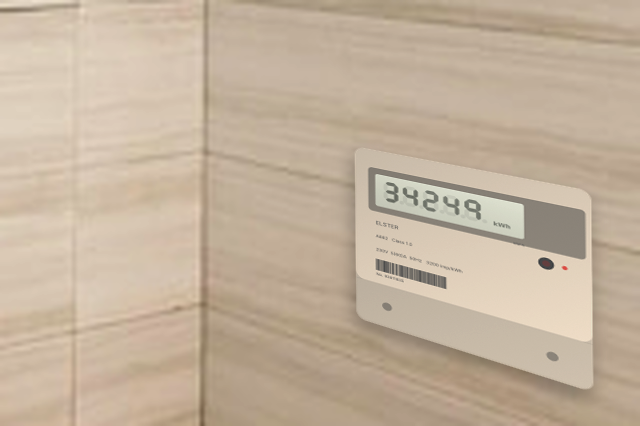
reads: 34249kWh
